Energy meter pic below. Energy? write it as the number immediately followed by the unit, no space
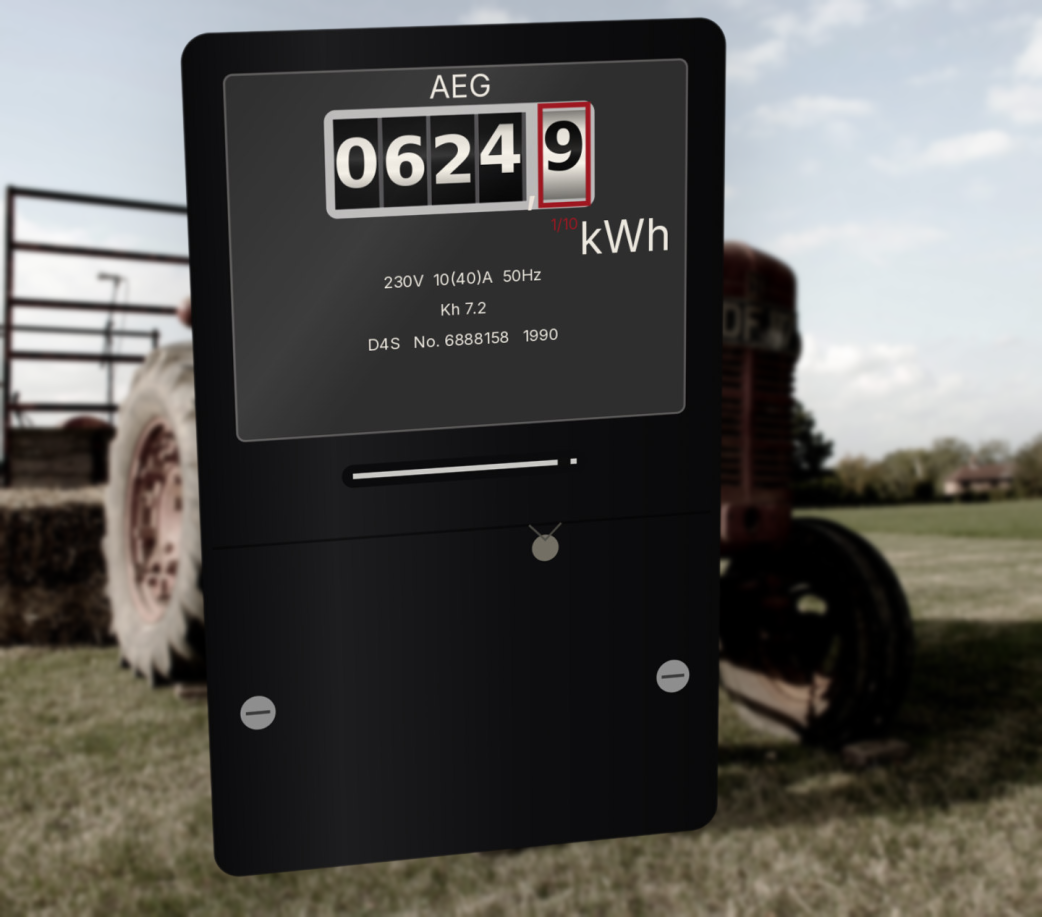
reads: 624.9kWh
